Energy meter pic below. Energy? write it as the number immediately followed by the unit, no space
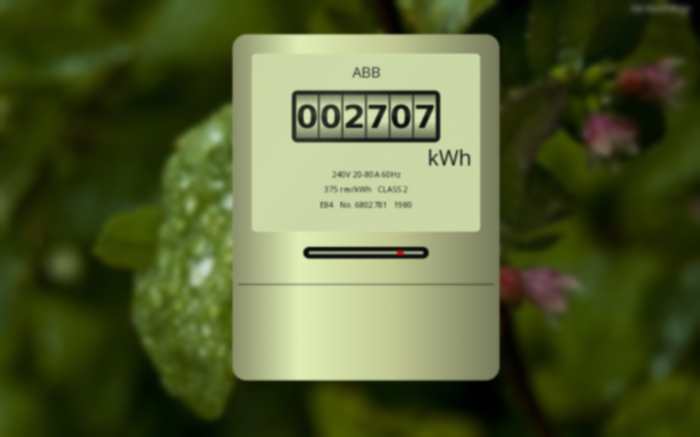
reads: 2707kWh
